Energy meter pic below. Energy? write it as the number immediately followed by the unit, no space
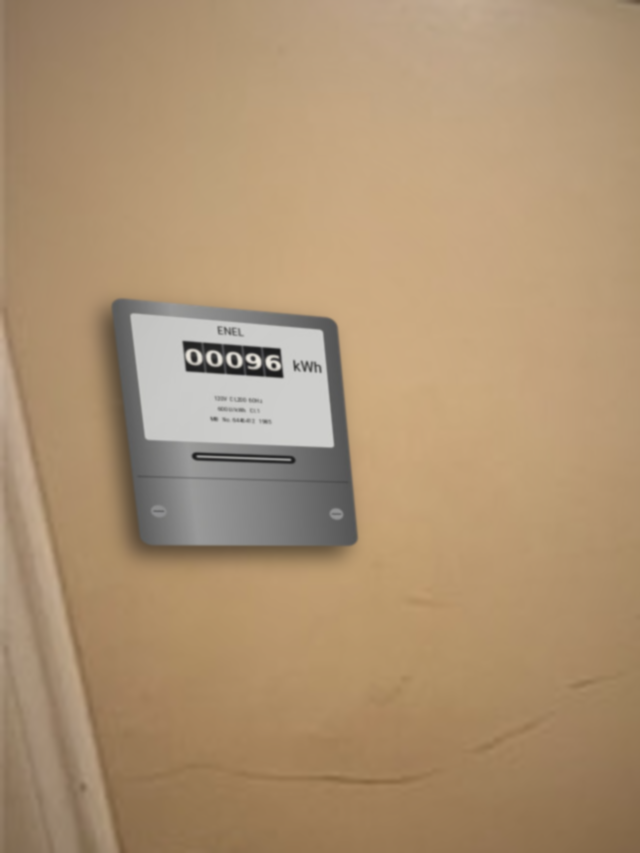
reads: 96kWh
